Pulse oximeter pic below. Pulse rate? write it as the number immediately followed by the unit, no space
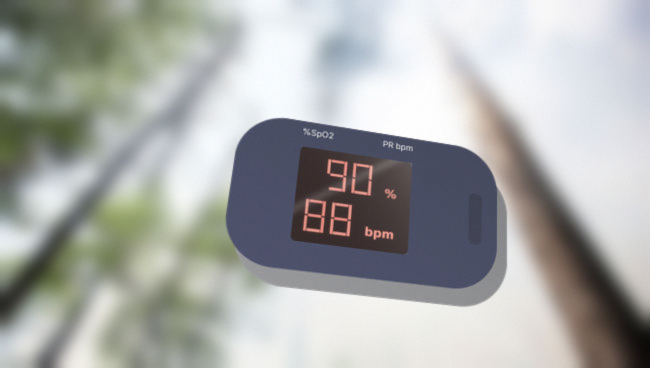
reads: 88bpm
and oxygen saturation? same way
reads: 90%
